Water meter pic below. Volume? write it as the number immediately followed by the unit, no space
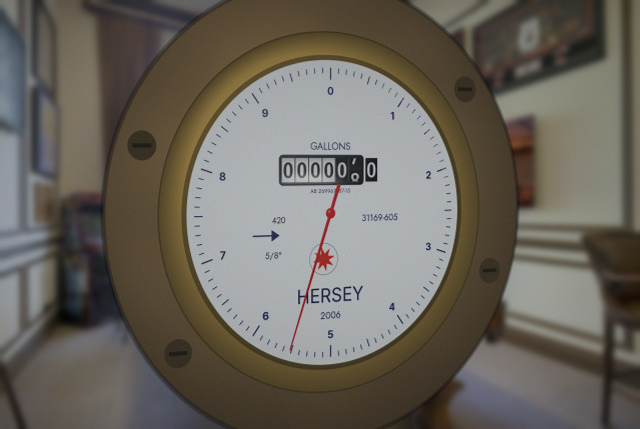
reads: 75.5gal
